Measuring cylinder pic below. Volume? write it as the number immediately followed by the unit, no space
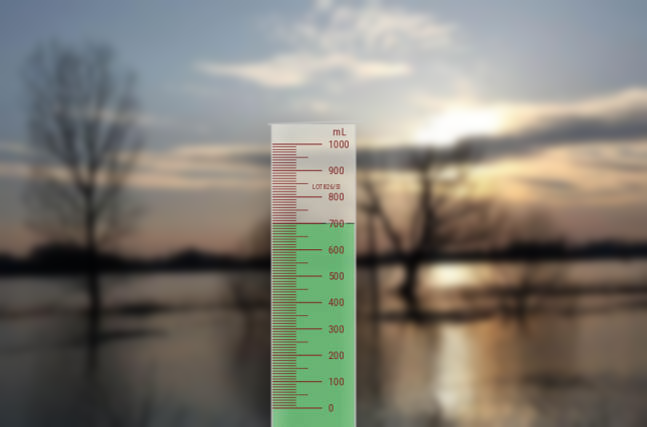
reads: 700mL
